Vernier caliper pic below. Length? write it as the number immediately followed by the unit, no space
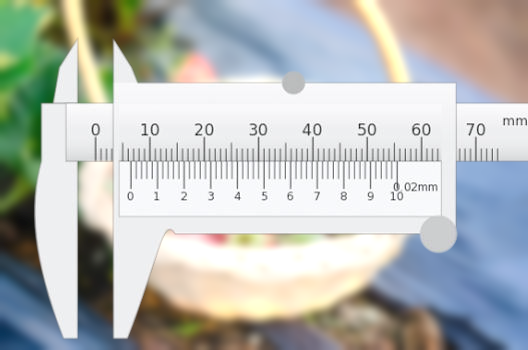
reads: 6.5mm
